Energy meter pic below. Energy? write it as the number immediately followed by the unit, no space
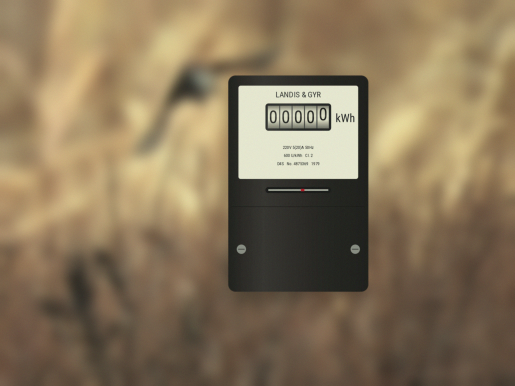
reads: 0kWh
